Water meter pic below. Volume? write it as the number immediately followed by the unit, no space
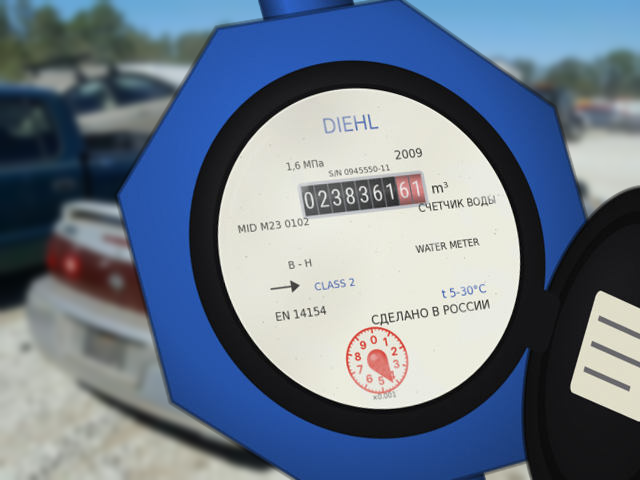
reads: 238361.614m³
